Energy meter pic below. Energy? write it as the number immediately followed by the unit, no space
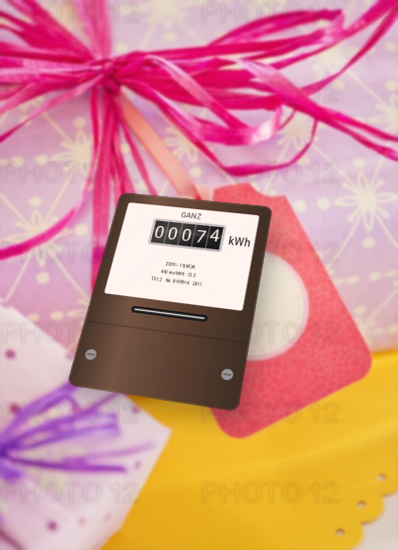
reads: 74kWh
